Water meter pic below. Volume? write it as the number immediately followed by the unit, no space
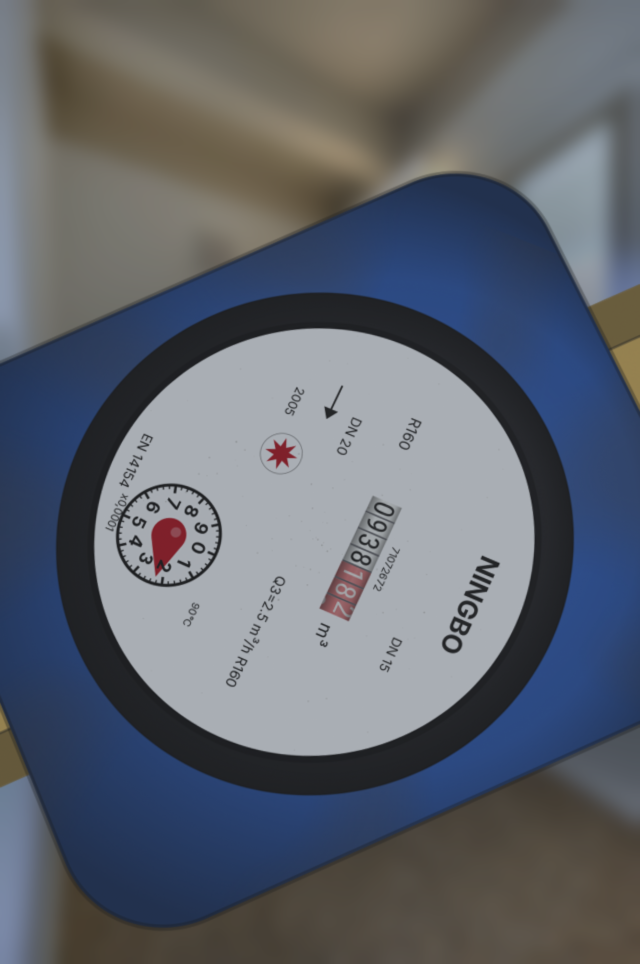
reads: 938.1822m³
